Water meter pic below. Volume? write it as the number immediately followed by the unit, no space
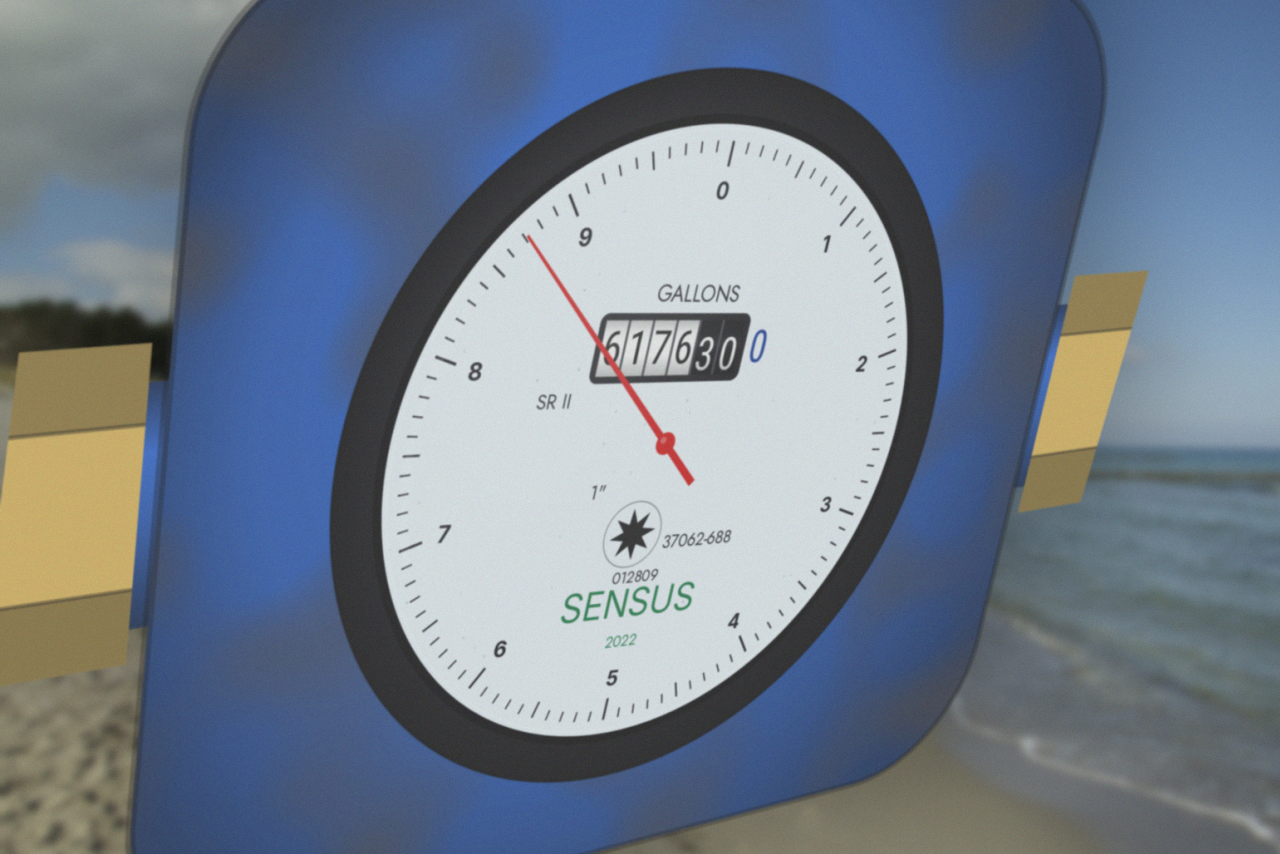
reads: 6176298.7gal
